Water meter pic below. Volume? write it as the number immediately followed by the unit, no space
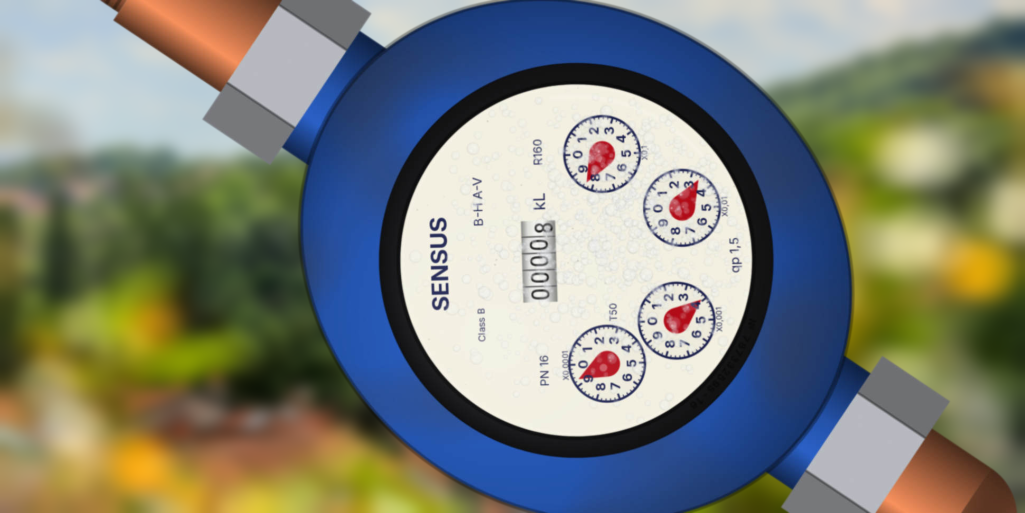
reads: 7.8339kL
